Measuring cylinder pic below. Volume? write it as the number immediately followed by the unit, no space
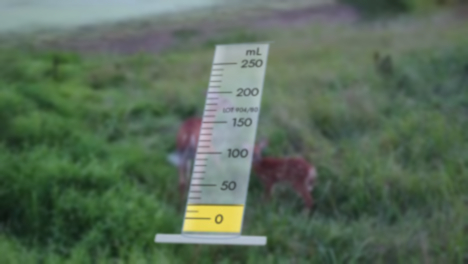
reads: 20mL
